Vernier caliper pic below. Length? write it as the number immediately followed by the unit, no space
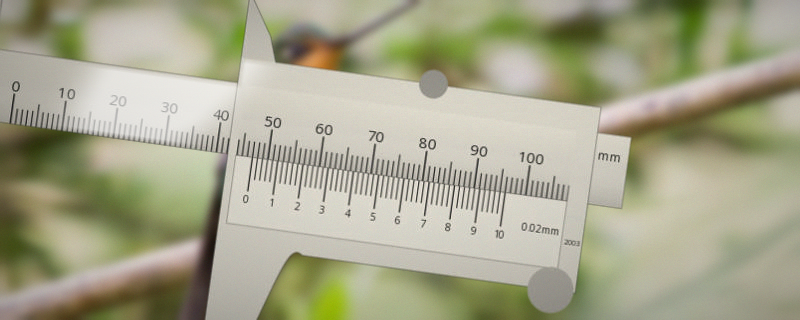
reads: 47.0mm
